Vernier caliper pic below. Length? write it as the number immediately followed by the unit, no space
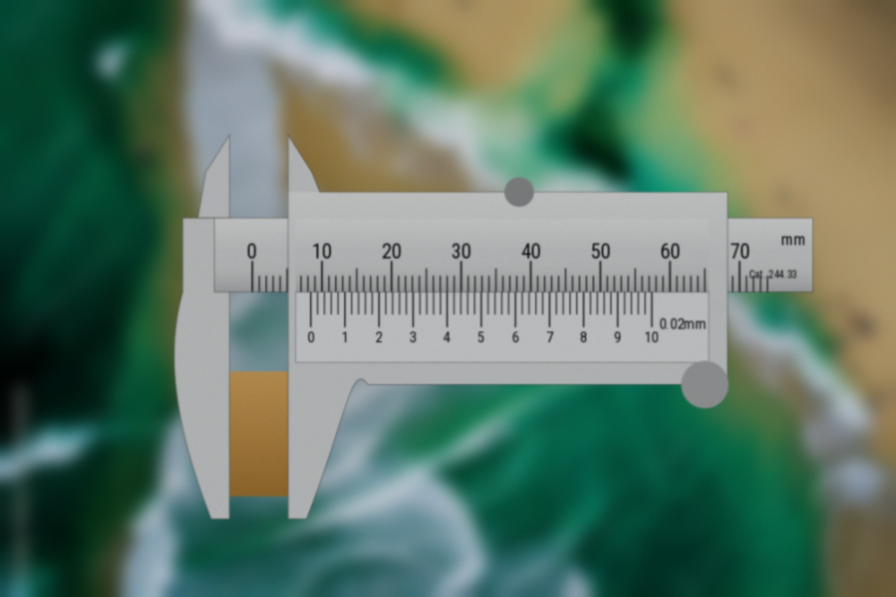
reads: 8.4mm
